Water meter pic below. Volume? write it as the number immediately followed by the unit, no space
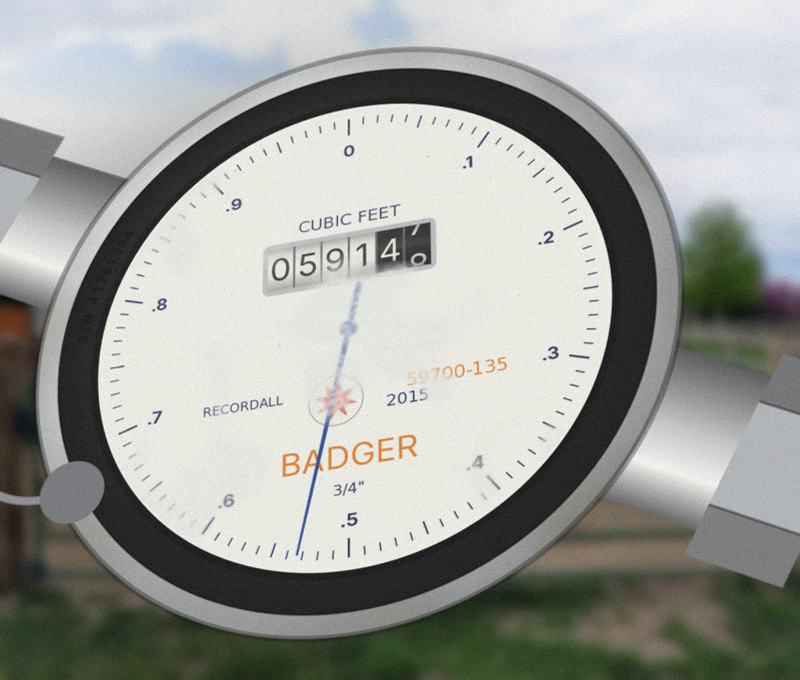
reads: 59147.53ft³
